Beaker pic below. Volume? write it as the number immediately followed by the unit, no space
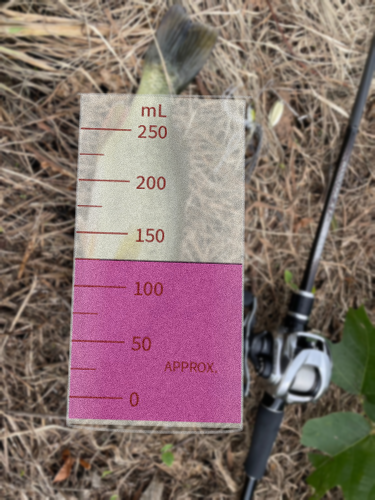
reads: 125mL
